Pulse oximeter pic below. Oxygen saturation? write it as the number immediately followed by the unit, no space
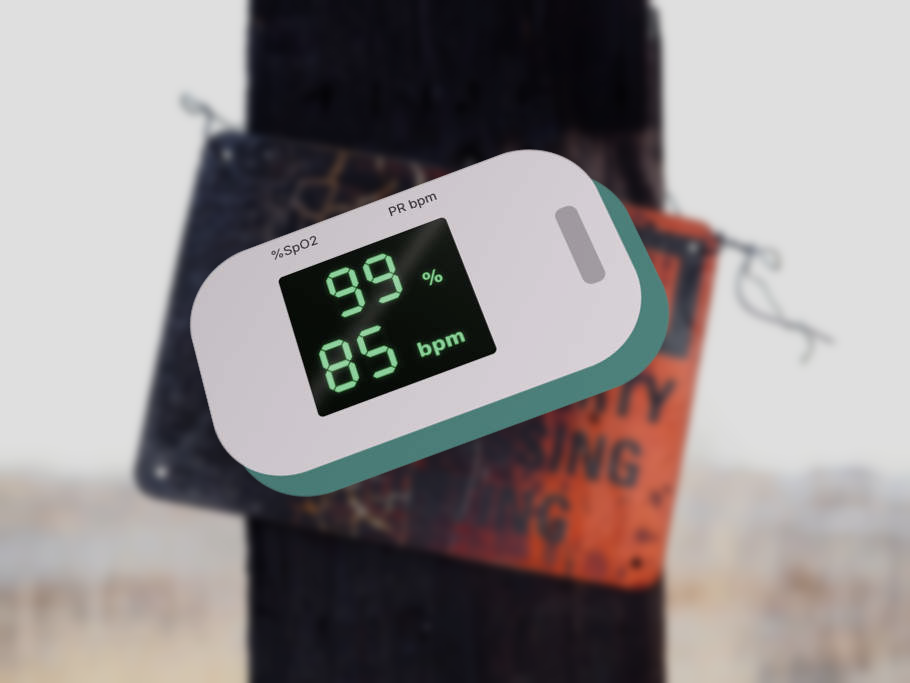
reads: 99%
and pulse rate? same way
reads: 85bpm
